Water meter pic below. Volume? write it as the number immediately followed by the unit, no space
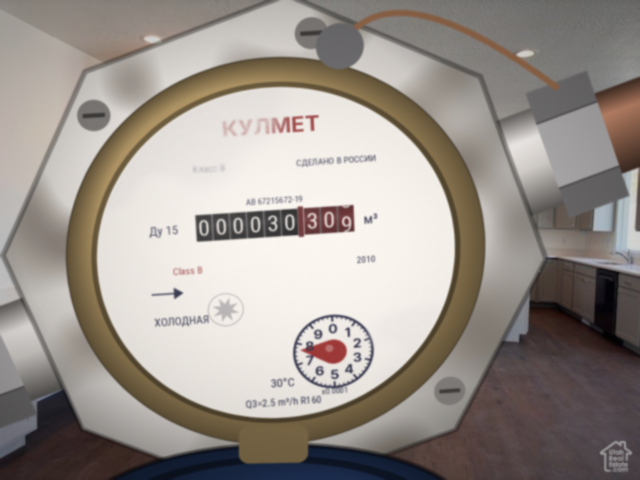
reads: 30.3087m³
